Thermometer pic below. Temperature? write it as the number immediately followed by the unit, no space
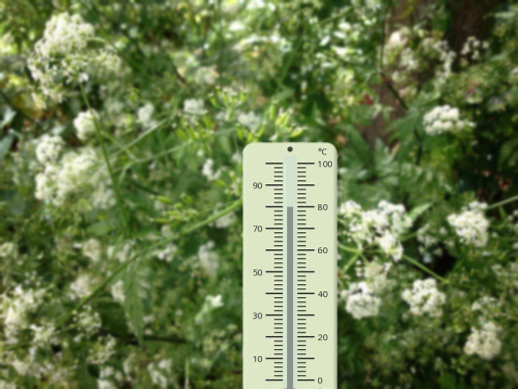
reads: 80°C
